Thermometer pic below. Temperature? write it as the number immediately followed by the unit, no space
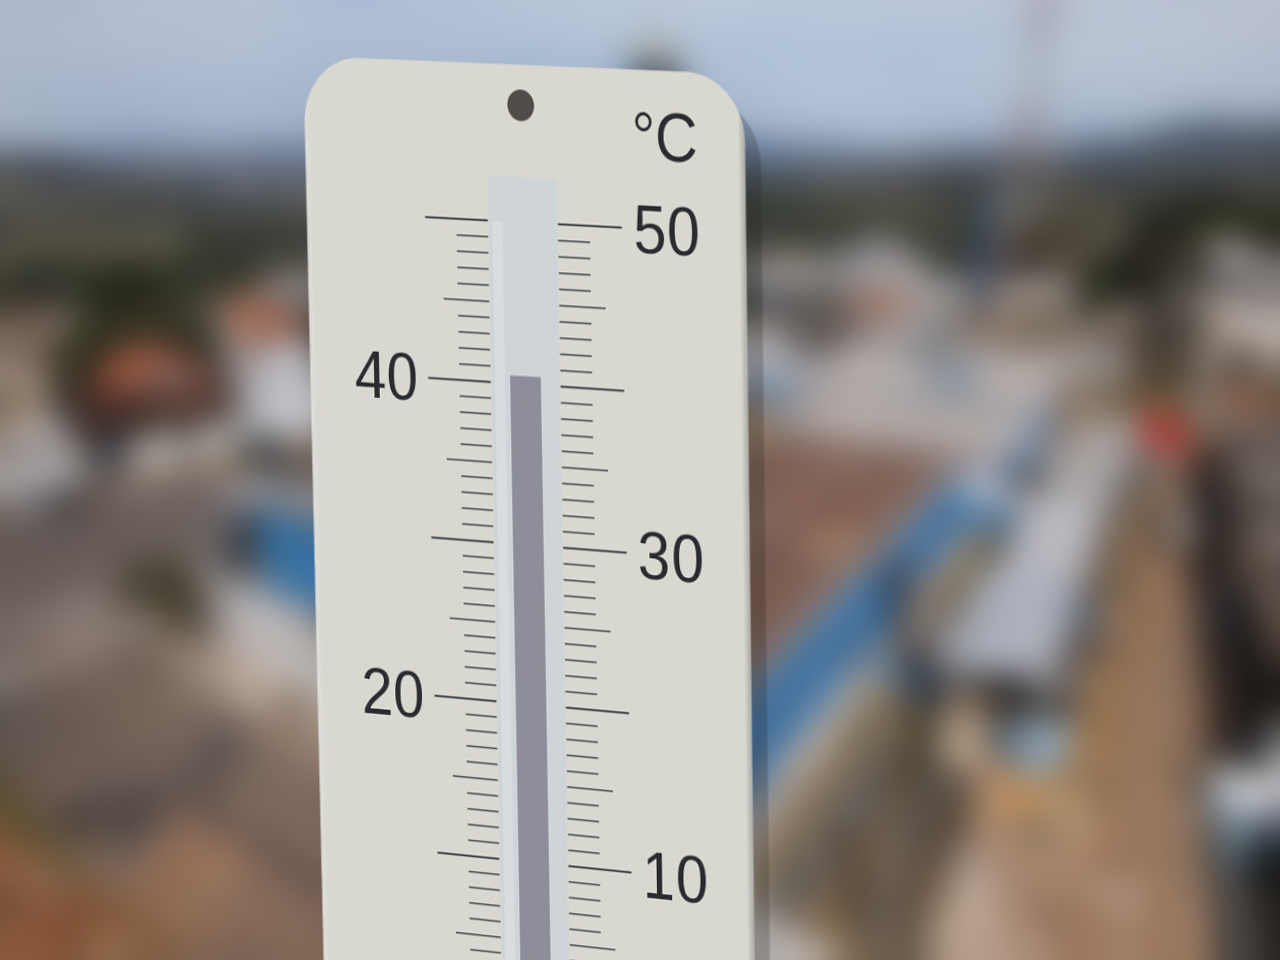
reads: 40.5°C
